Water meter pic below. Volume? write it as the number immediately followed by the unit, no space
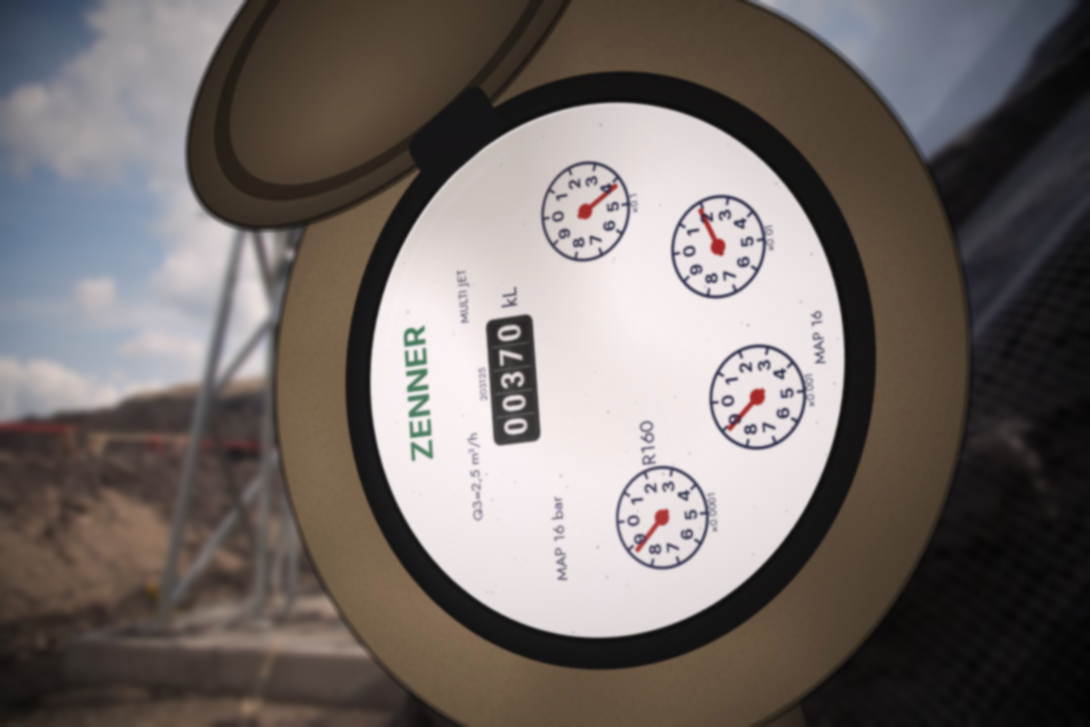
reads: 370.4188kL
